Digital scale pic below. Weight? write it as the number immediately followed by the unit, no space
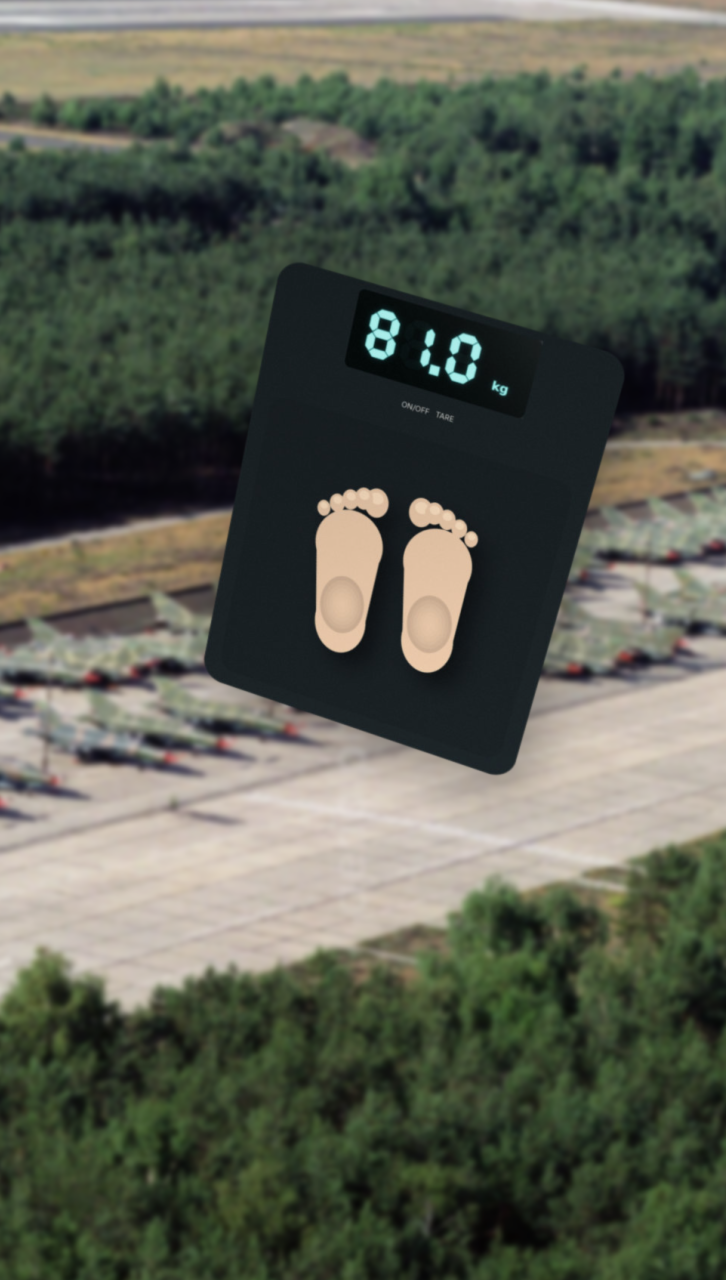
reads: 81.0kg
